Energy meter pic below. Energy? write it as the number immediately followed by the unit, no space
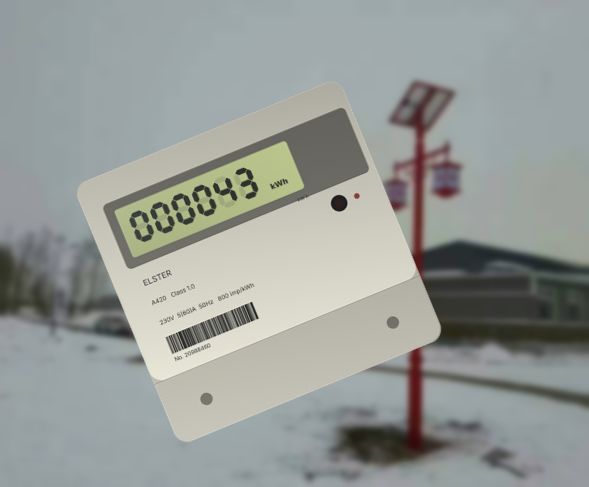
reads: 43kWh
